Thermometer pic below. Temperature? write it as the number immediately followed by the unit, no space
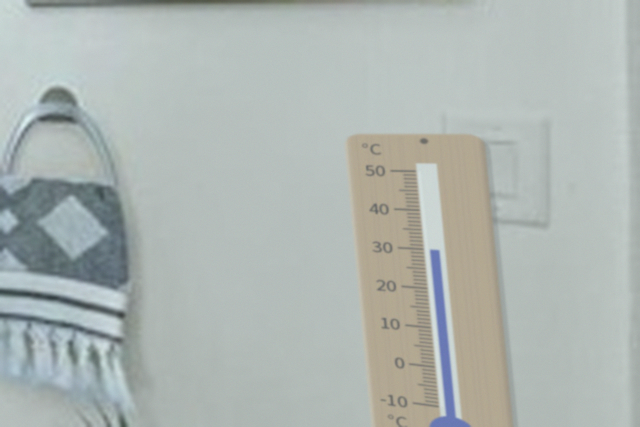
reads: 30°C
